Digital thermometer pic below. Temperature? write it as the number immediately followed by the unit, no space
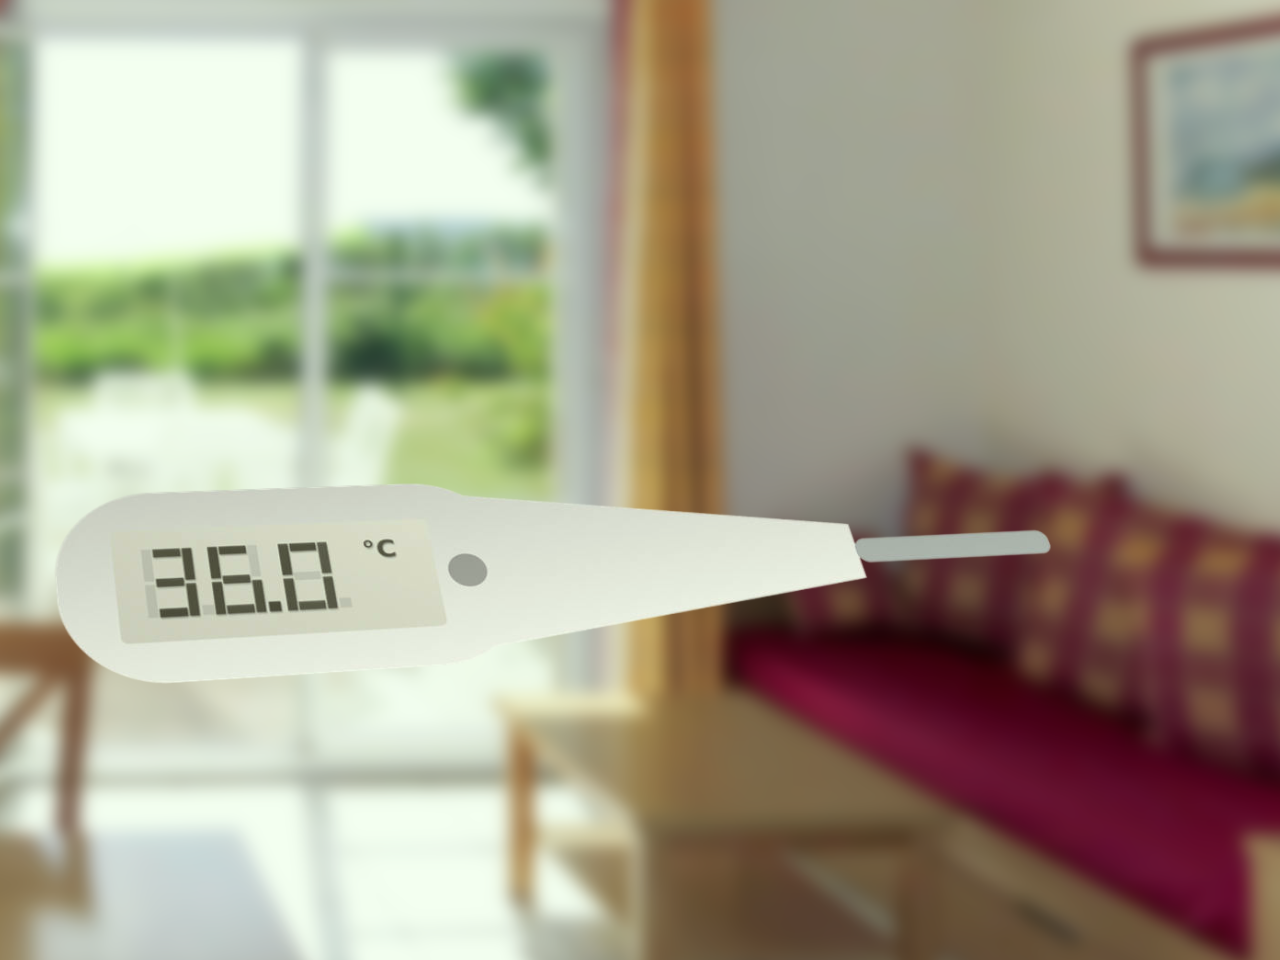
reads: 36.0°C
